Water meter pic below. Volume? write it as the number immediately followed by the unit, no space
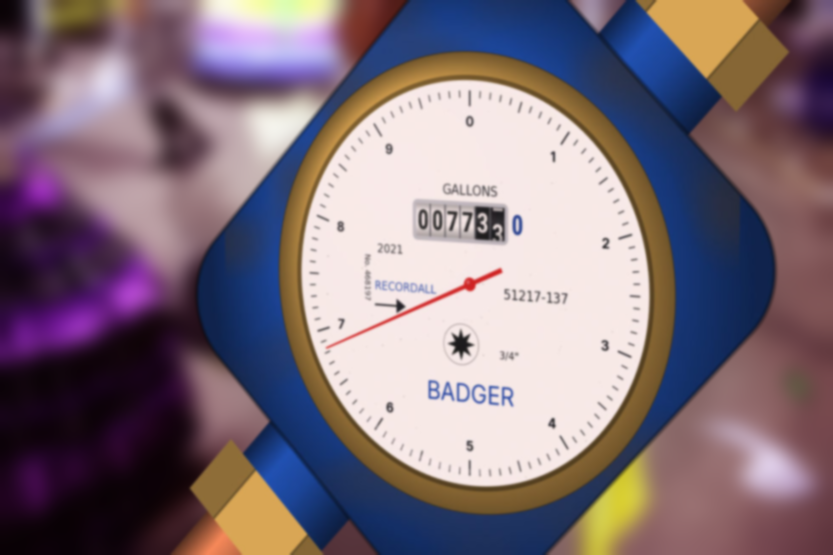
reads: 77326.8gal
